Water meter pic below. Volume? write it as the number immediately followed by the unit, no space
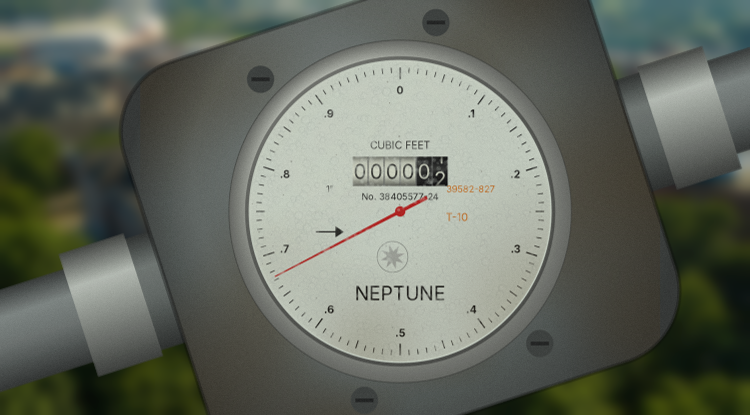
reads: 1.67ft³
